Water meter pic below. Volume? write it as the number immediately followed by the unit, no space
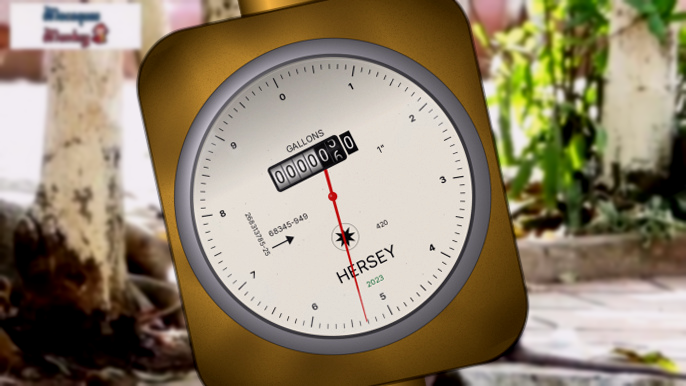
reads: 55.3gal
